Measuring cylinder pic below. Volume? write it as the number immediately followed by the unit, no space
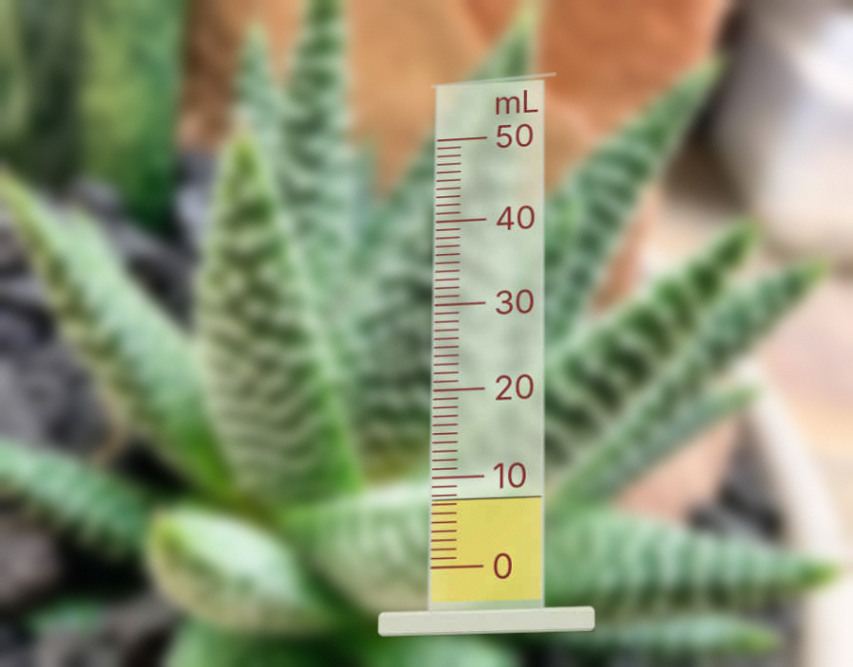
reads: 7.5mL
